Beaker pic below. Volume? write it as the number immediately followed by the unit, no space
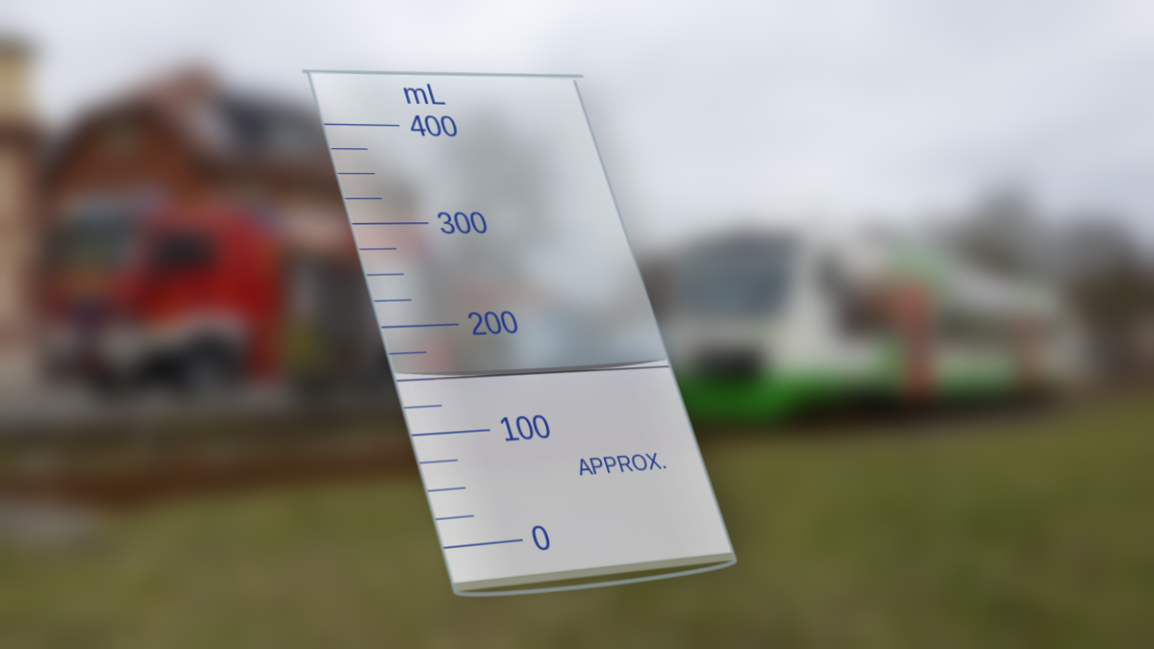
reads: 150mL
